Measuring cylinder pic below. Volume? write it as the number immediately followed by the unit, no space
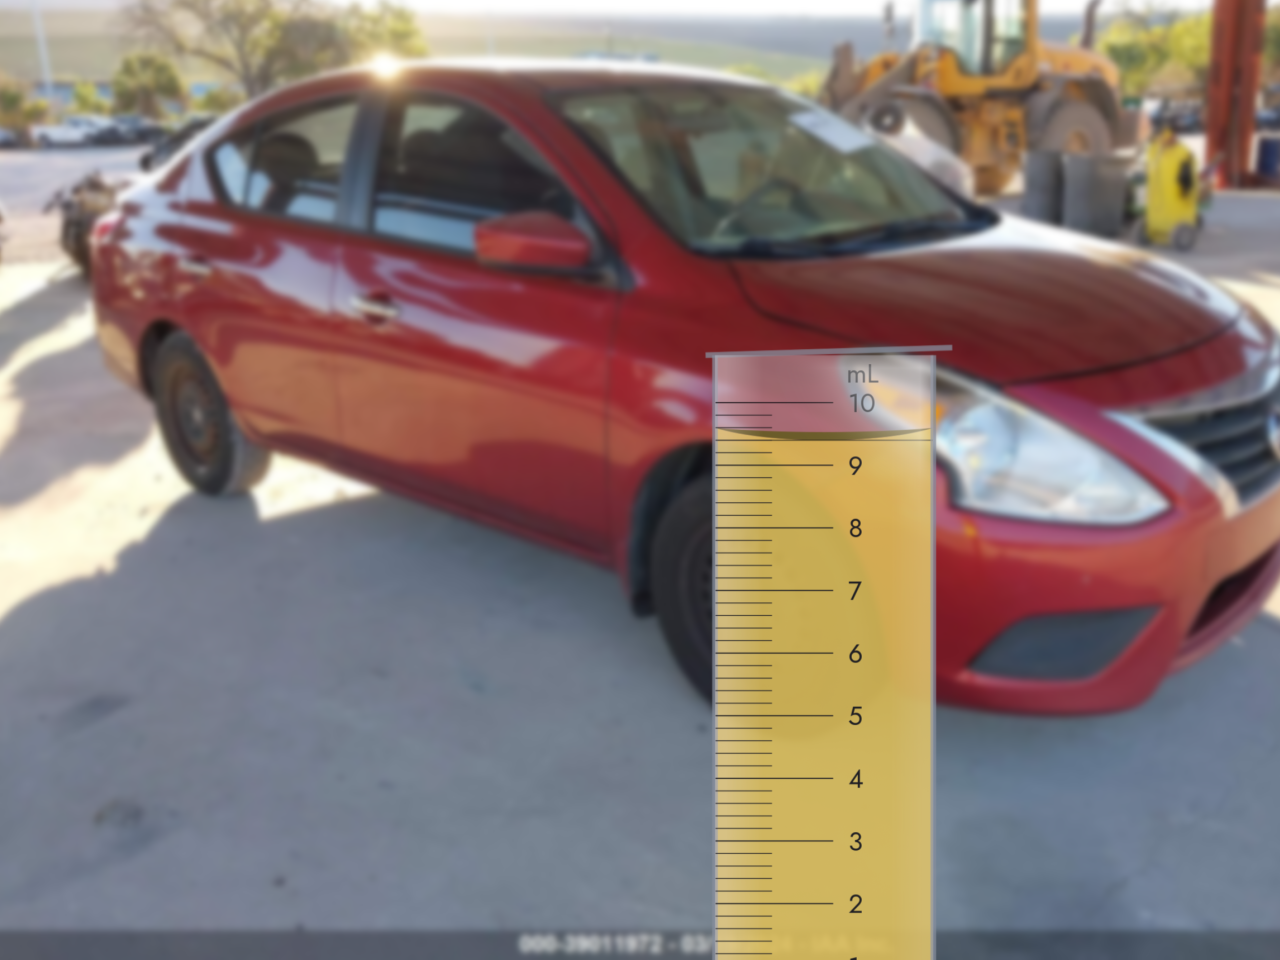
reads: 9.4mL
